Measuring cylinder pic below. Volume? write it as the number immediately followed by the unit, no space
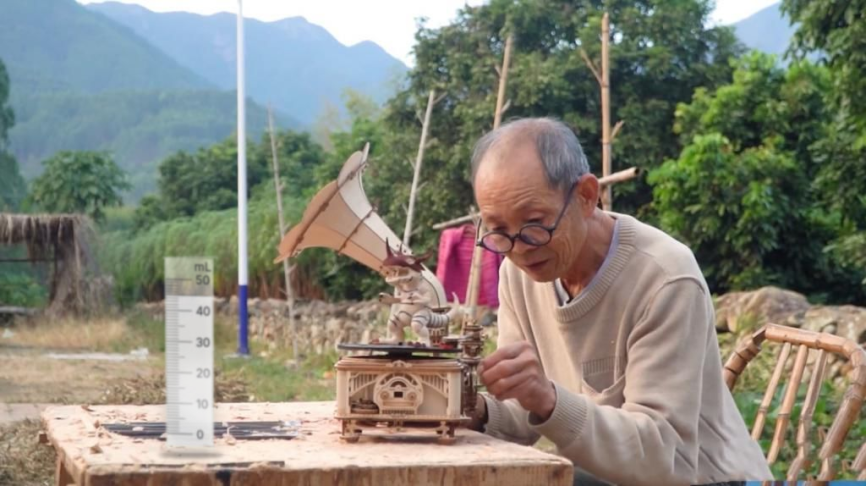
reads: 45mL
